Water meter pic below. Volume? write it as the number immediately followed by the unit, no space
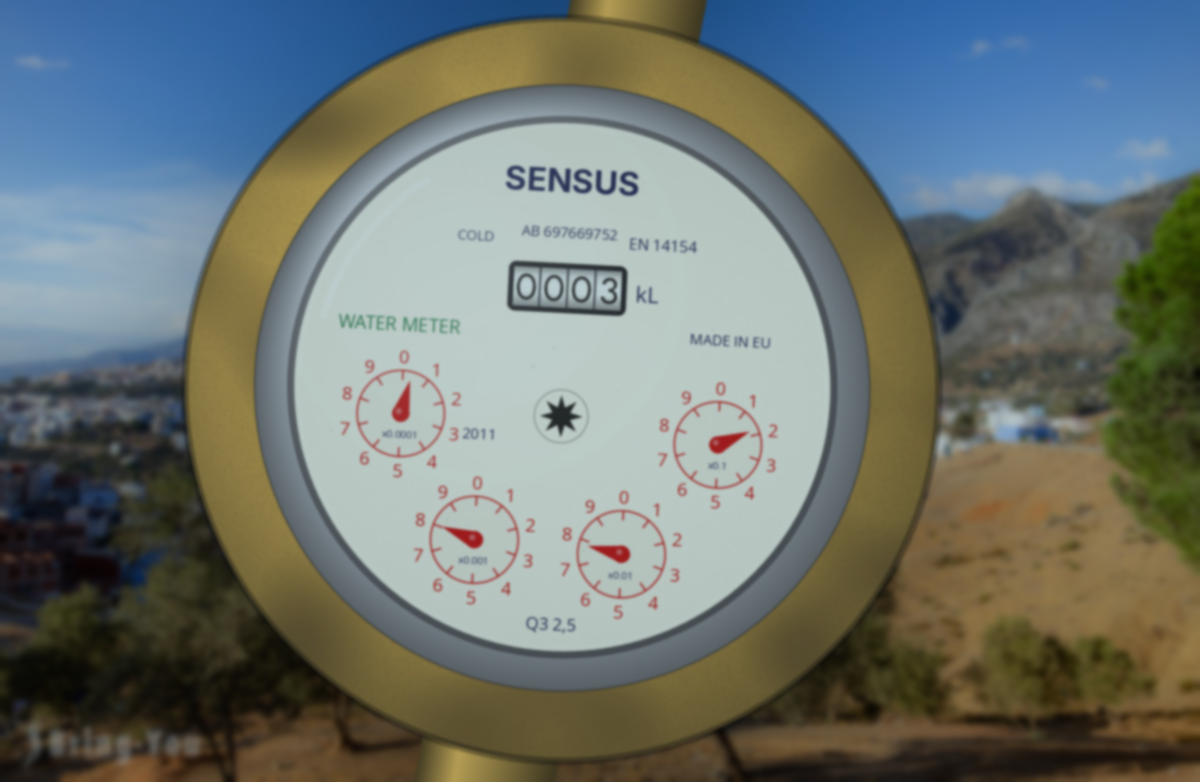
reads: 3.1780kL
